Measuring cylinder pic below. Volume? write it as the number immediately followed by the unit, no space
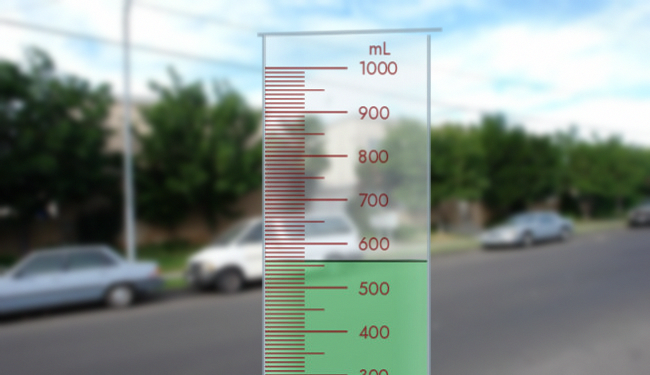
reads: 560mL
